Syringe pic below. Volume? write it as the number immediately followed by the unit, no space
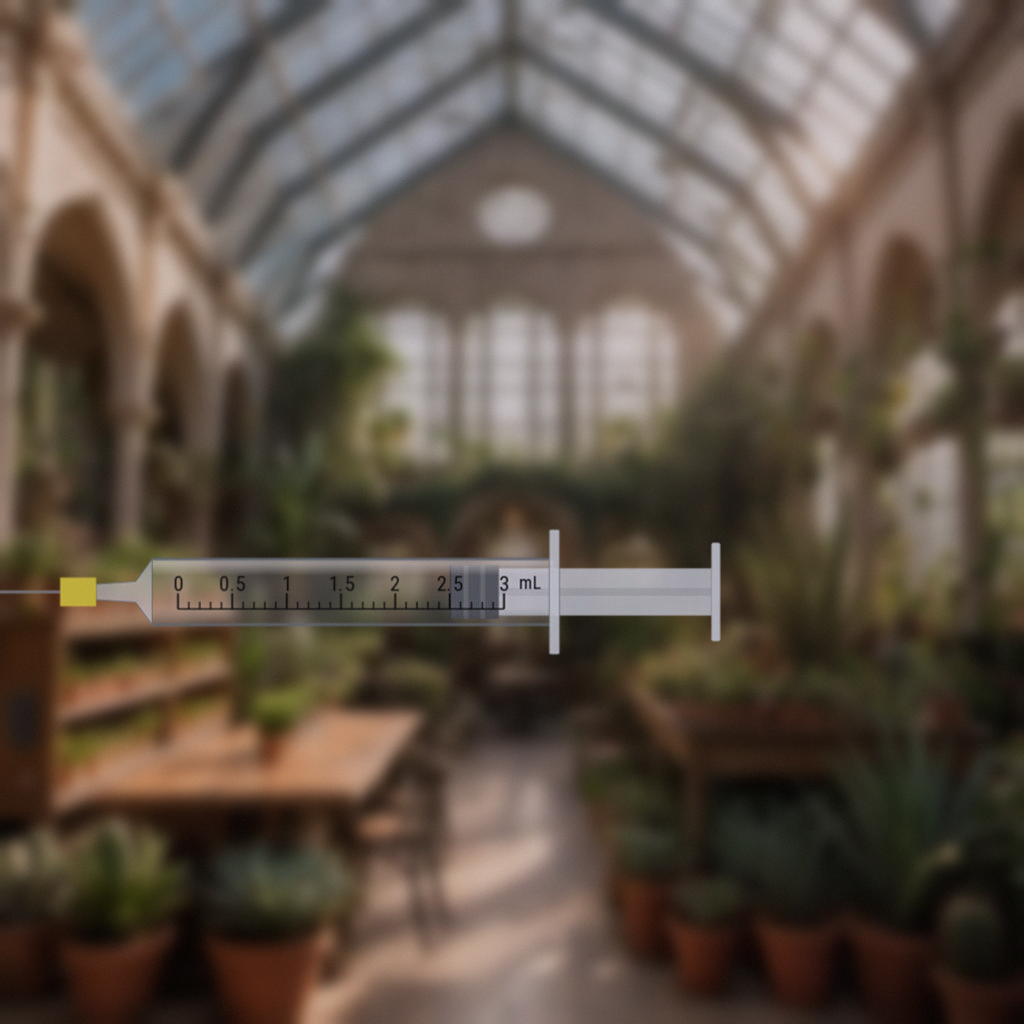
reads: 2.5mL
